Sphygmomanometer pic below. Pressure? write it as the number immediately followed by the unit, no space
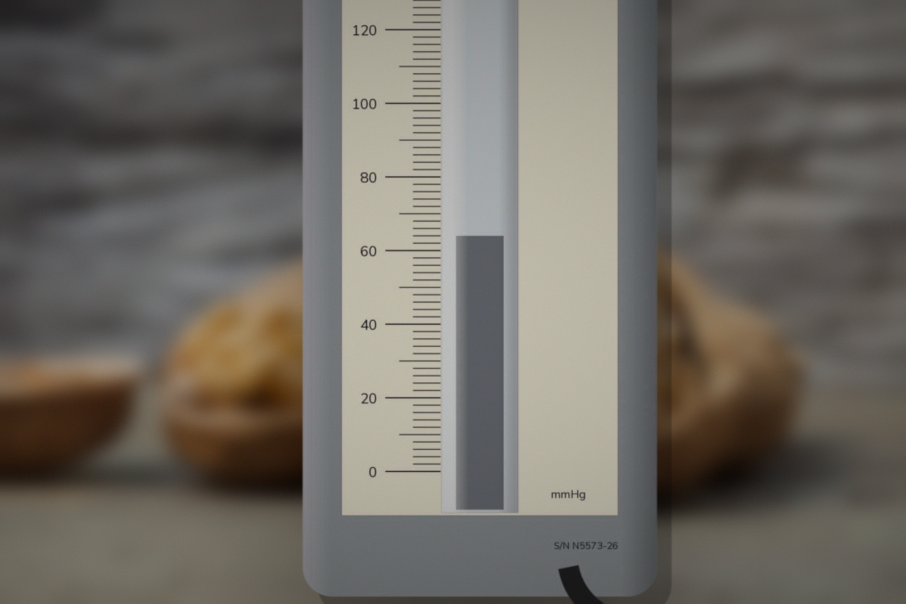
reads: 64mmHg
